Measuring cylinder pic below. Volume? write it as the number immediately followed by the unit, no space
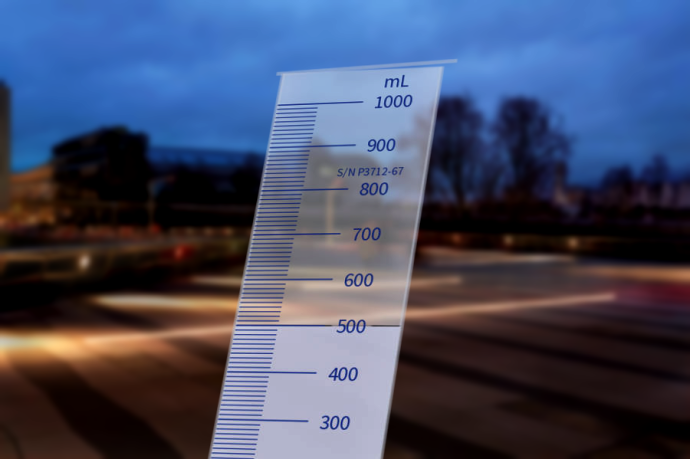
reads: 500mL
